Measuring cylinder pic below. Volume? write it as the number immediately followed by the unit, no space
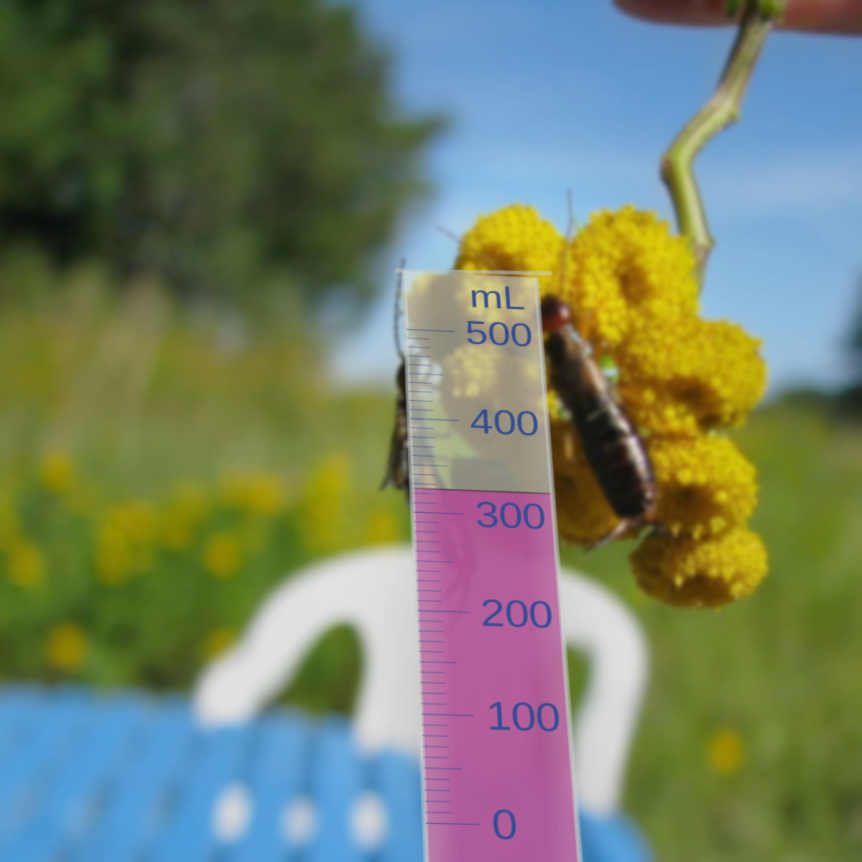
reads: 325mL
